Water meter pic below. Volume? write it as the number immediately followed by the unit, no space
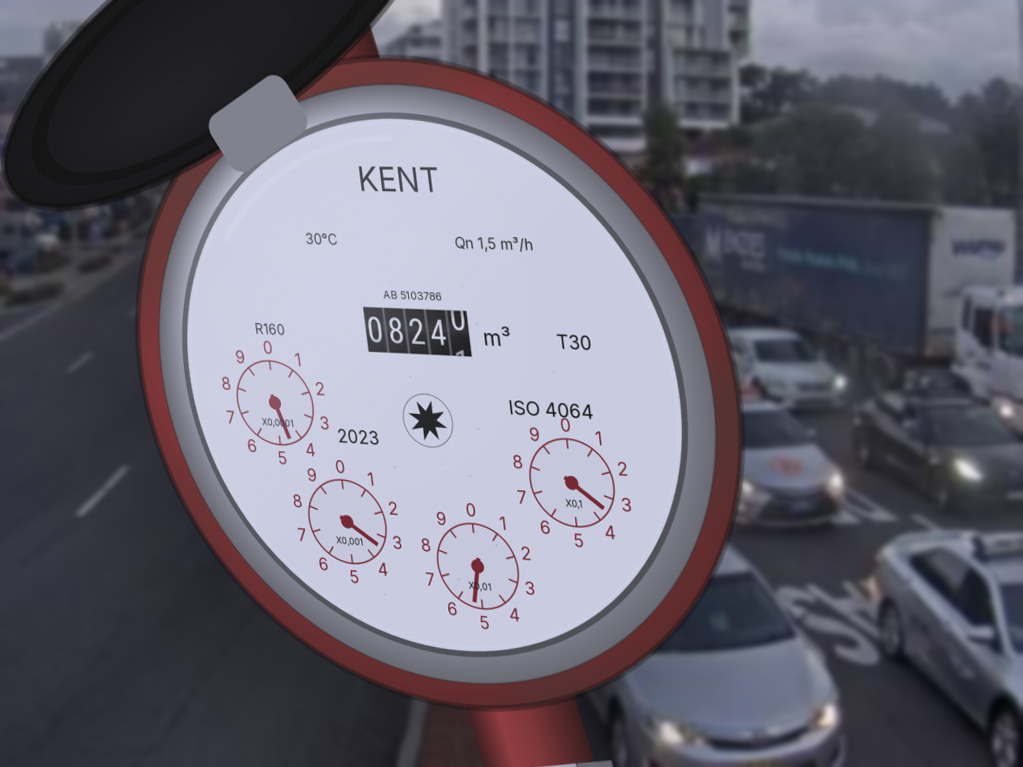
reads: 8240.3534m³
